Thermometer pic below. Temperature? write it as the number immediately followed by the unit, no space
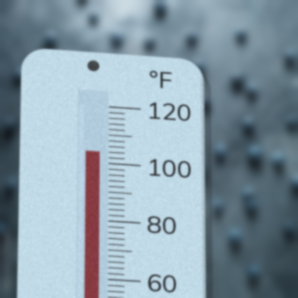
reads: 104°F
